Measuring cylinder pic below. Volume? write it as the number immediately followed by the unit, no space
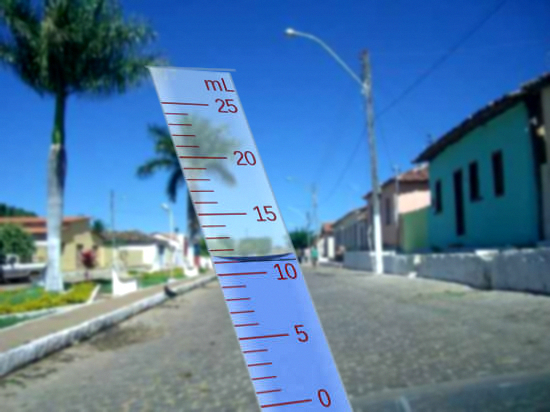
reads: 11mL
